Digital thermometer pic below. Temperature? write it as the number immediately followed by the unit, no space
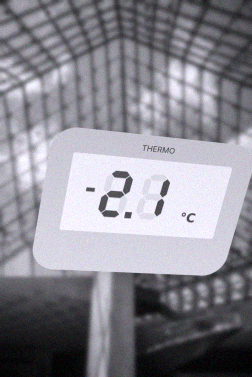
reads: -2.1°C
